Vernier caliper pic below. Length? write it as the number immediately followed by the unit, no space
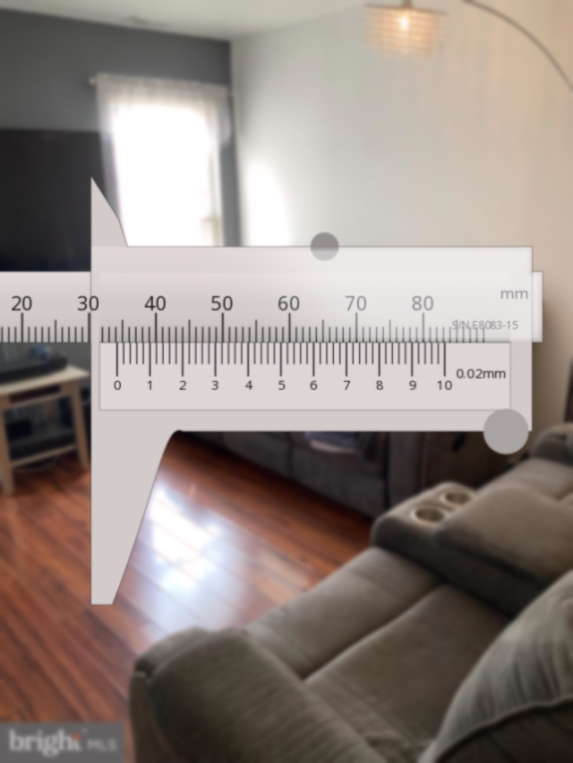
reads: 34.2mm
